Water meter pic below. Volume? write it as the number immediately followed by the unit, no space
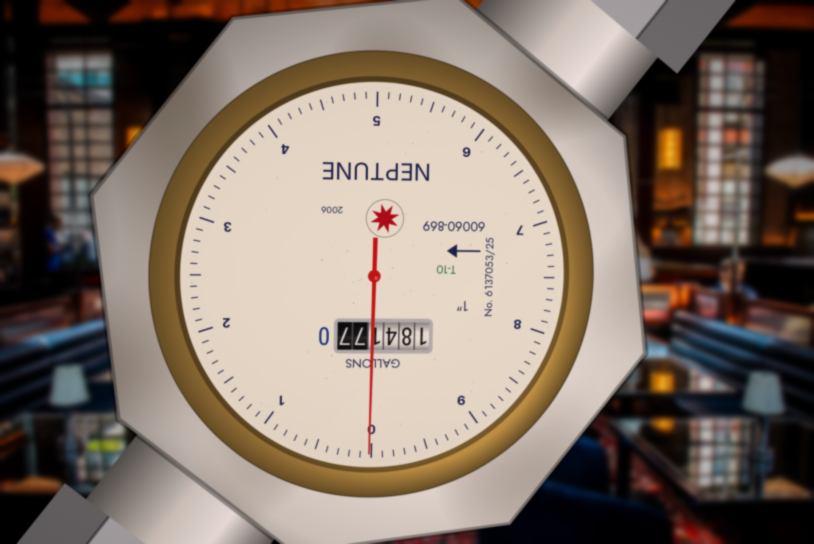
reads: 1841770.0gal
